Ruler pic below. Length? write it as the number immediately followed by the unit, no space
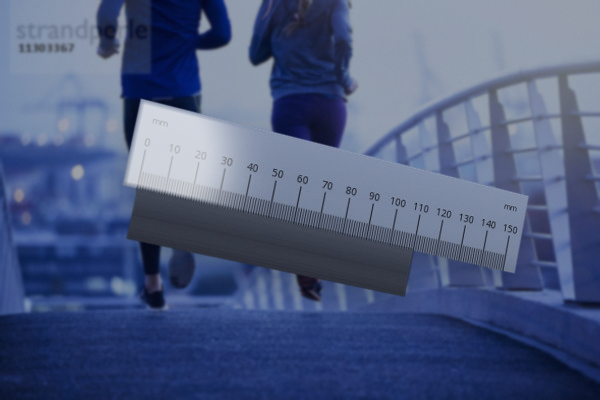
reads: 110mm
